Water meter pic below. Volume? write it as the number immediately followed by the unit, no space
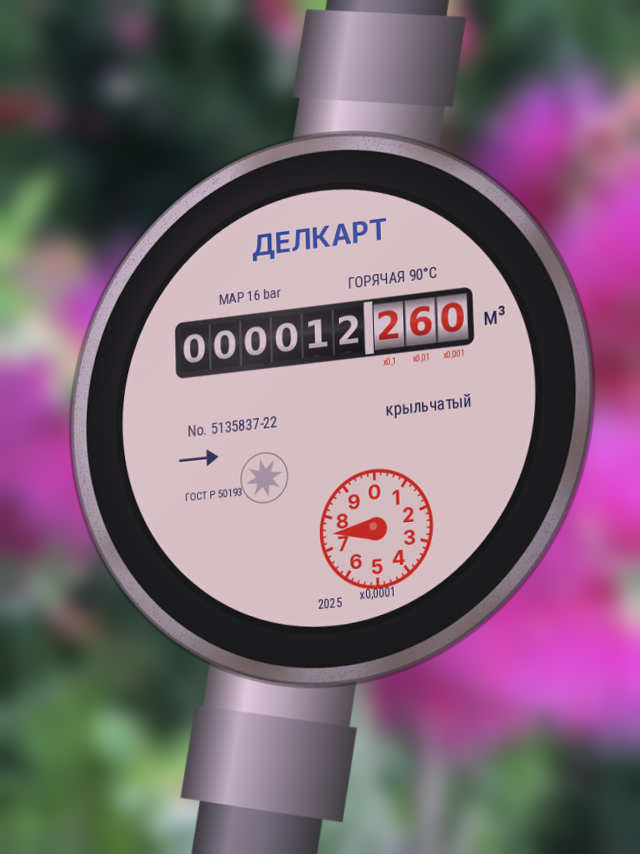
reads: 12.2607m³
